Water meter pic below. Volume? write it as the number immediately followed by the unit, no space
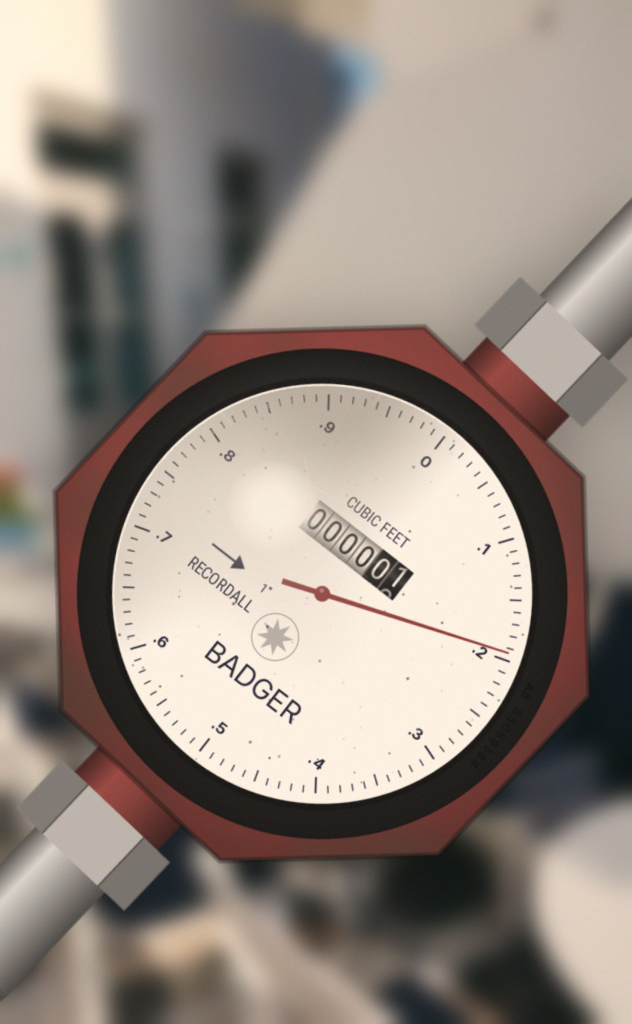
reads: 1.19ft³
